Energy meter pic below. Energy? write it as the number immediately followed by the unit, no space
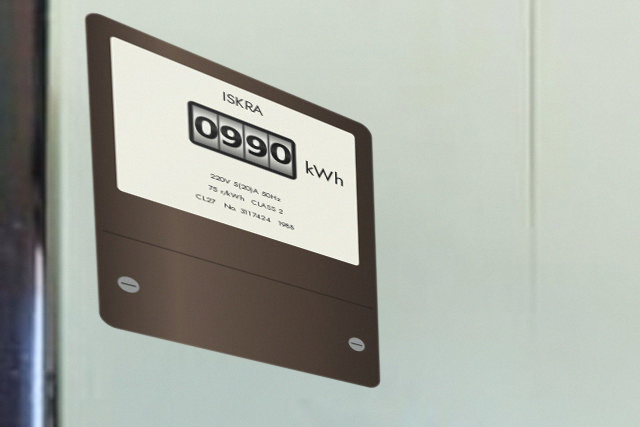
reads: 990kWh
